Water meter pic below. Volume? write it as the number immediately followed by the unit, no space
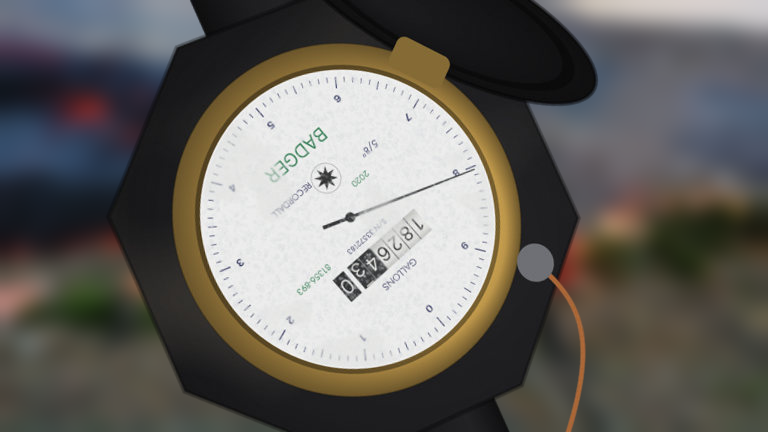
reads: 1826428.0gal
